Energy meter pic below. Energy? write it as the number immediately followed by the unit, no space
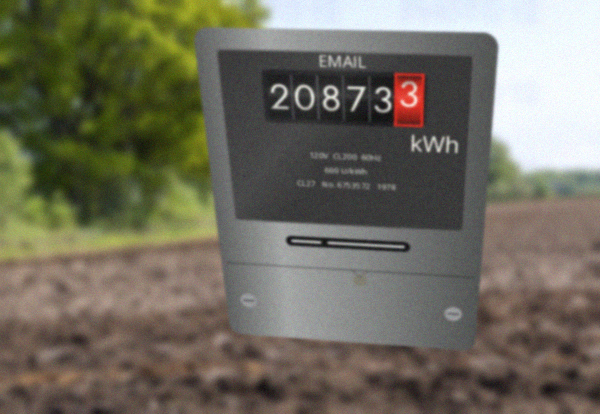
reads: 20873.3kWh
